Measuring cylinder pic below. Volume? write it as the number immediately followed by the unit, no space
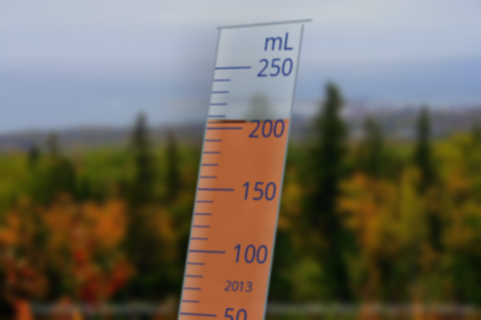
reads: 205mL
